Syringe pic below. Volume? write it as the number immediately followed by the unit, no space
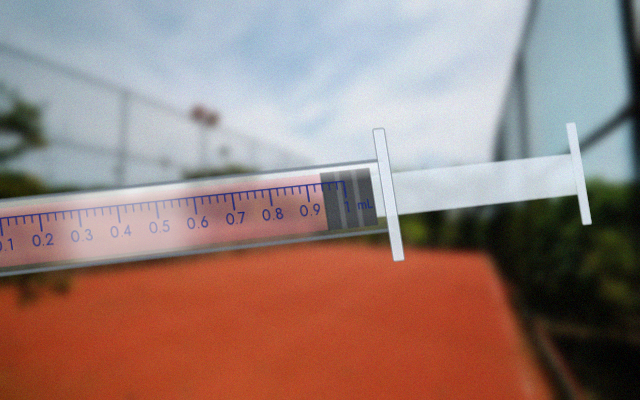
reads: 0.94mL
